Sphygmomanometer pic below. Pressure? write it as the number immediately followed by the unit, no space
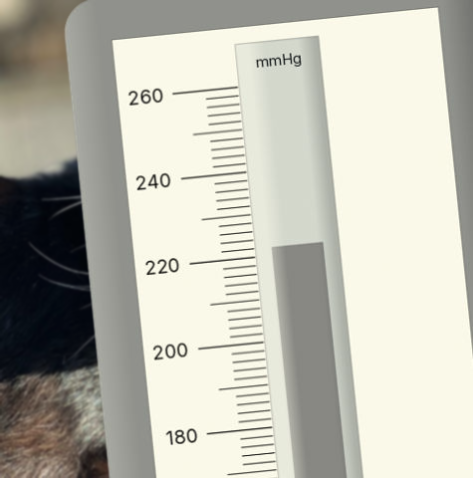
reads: 222mmHg
